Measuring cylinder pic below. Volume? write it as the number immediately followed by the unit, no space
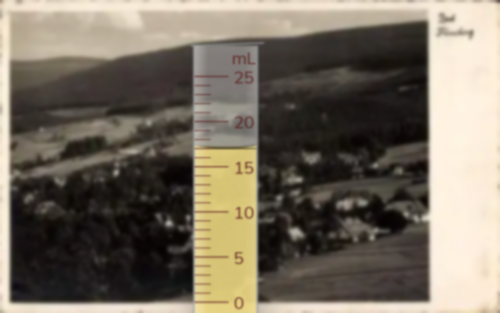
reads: 17mL
